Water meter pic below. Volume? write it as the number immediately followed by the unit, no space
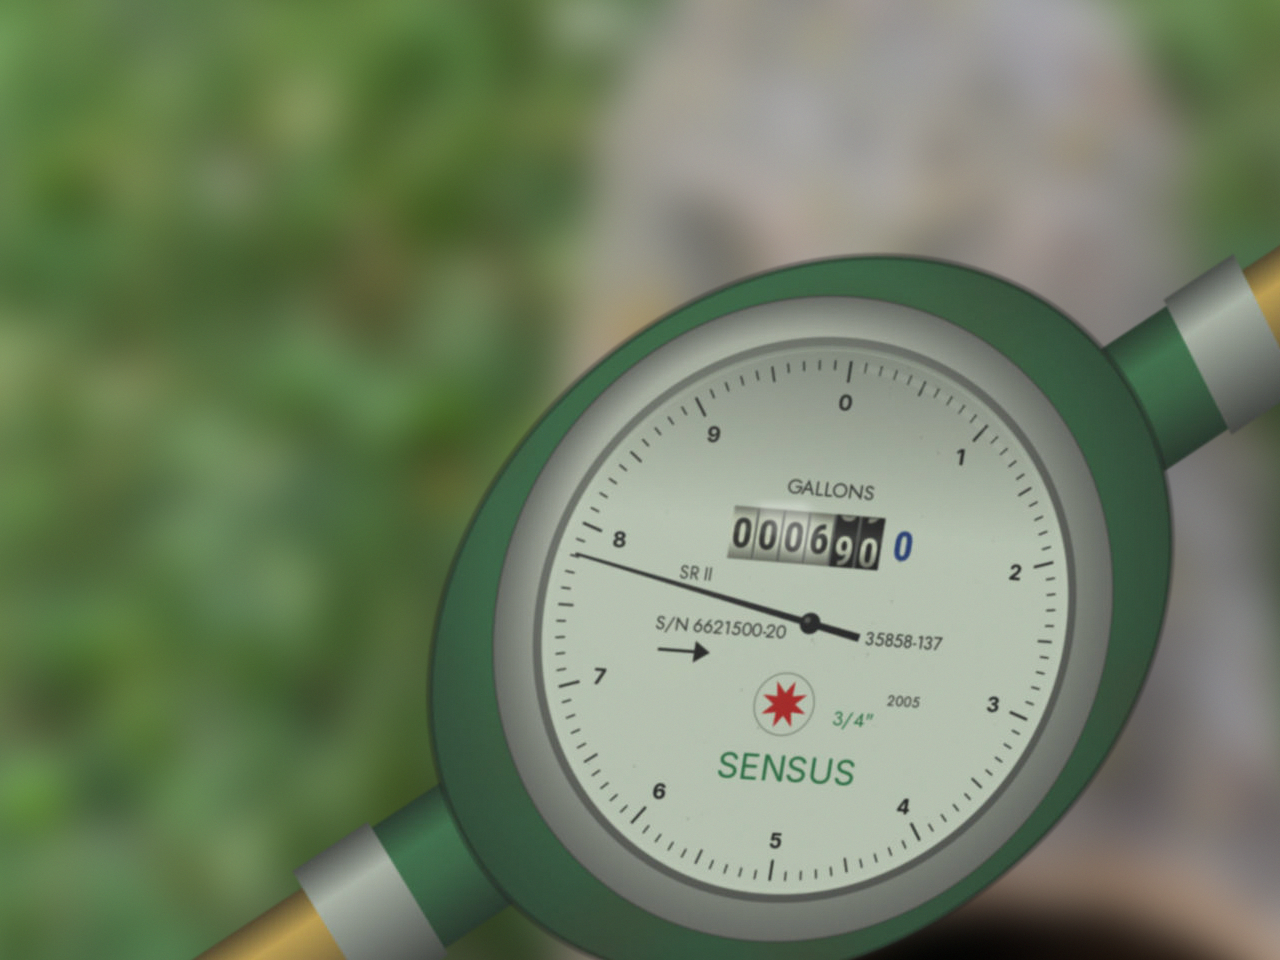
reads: 6897.8gal
